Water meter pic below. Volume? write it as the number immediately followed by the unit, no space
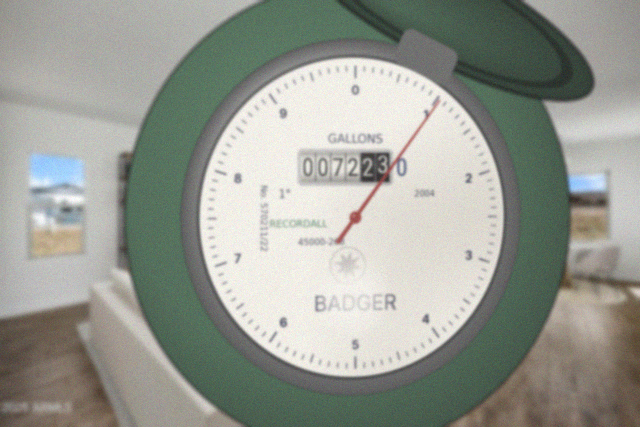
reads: 72231.0gal
